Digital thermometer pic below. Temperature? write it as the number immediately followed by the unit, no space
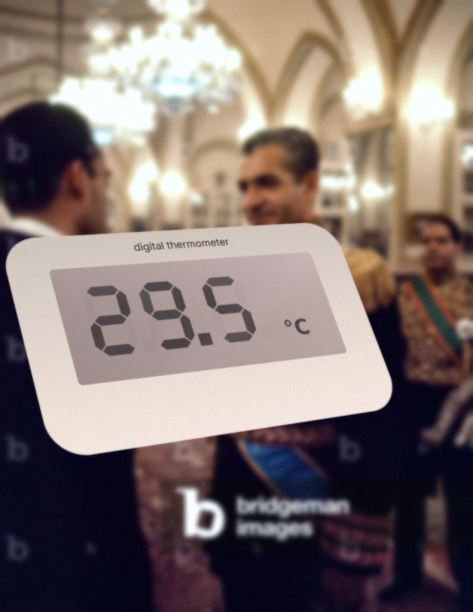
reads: 29.5°C
